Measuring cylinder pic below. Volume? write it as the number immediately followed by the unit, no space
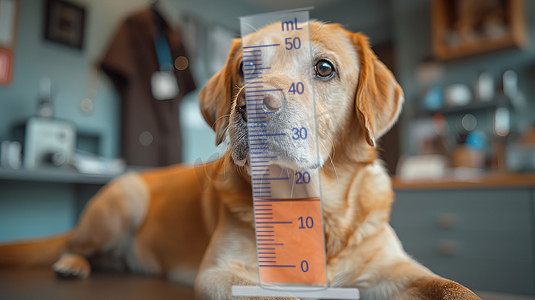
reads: 15mL
